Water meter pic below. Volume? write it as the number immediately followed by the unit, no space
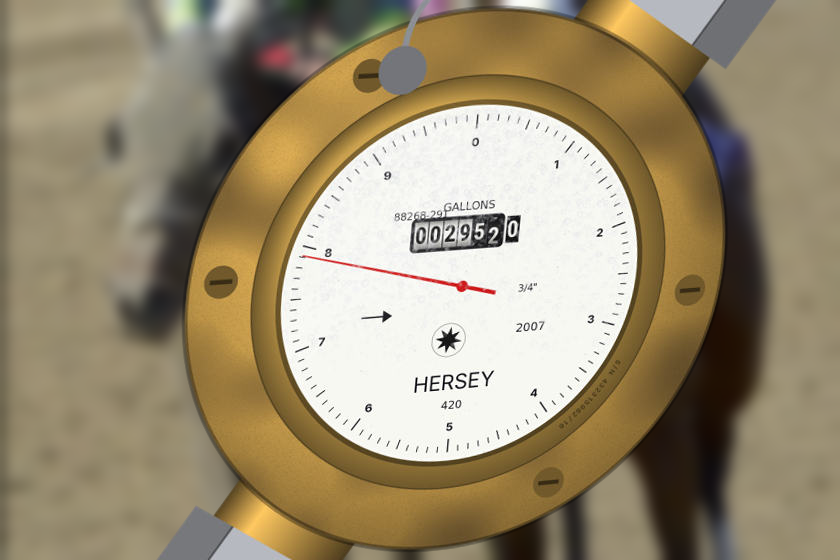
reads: 29517.9gal
